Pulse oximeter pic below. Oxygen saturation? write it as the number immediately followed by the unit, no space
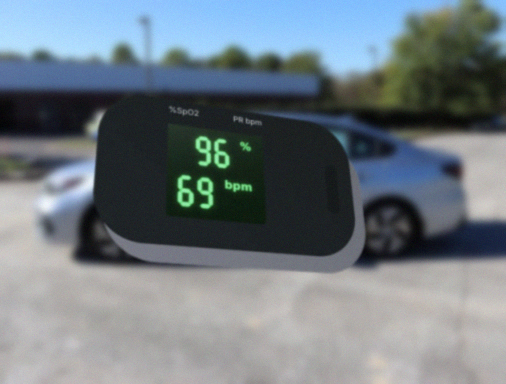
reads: 96%
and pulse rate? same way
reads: 69bpm
